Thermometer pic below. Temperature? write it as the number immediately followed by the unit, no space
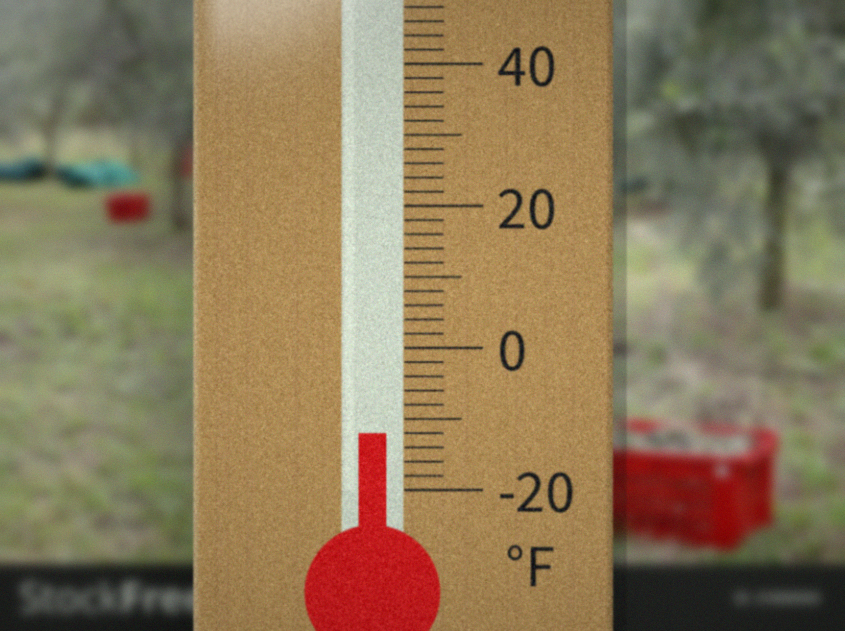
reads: -12°F
